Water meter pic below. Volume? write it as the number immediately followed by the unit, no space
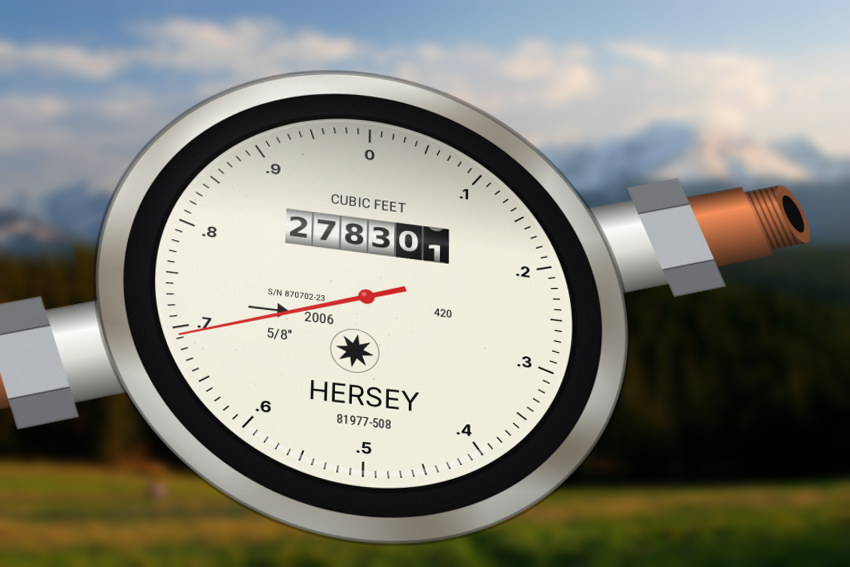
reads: 278300.69ft³
